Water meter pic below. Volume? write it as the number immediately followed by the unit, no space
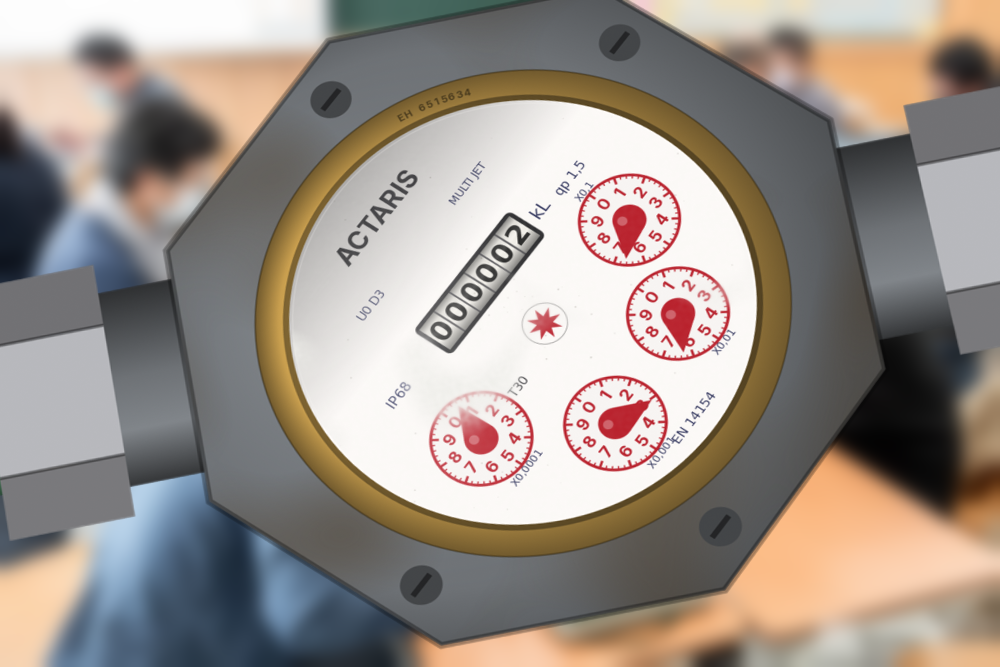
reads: 2.6630kL
